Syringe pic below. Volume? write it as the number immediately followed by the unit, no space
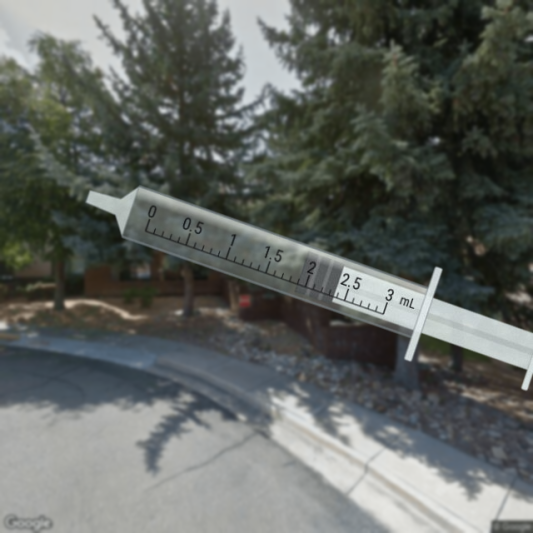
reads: 1.9mL
